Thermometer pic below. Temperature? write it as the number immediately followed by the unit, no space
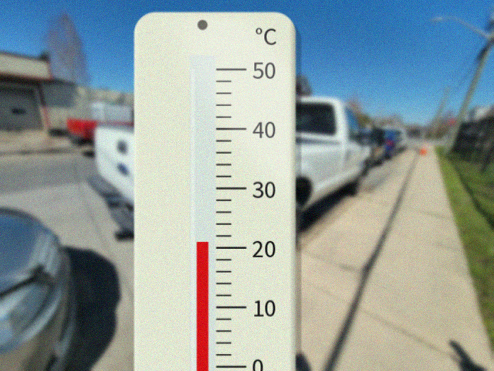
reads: 21°C
